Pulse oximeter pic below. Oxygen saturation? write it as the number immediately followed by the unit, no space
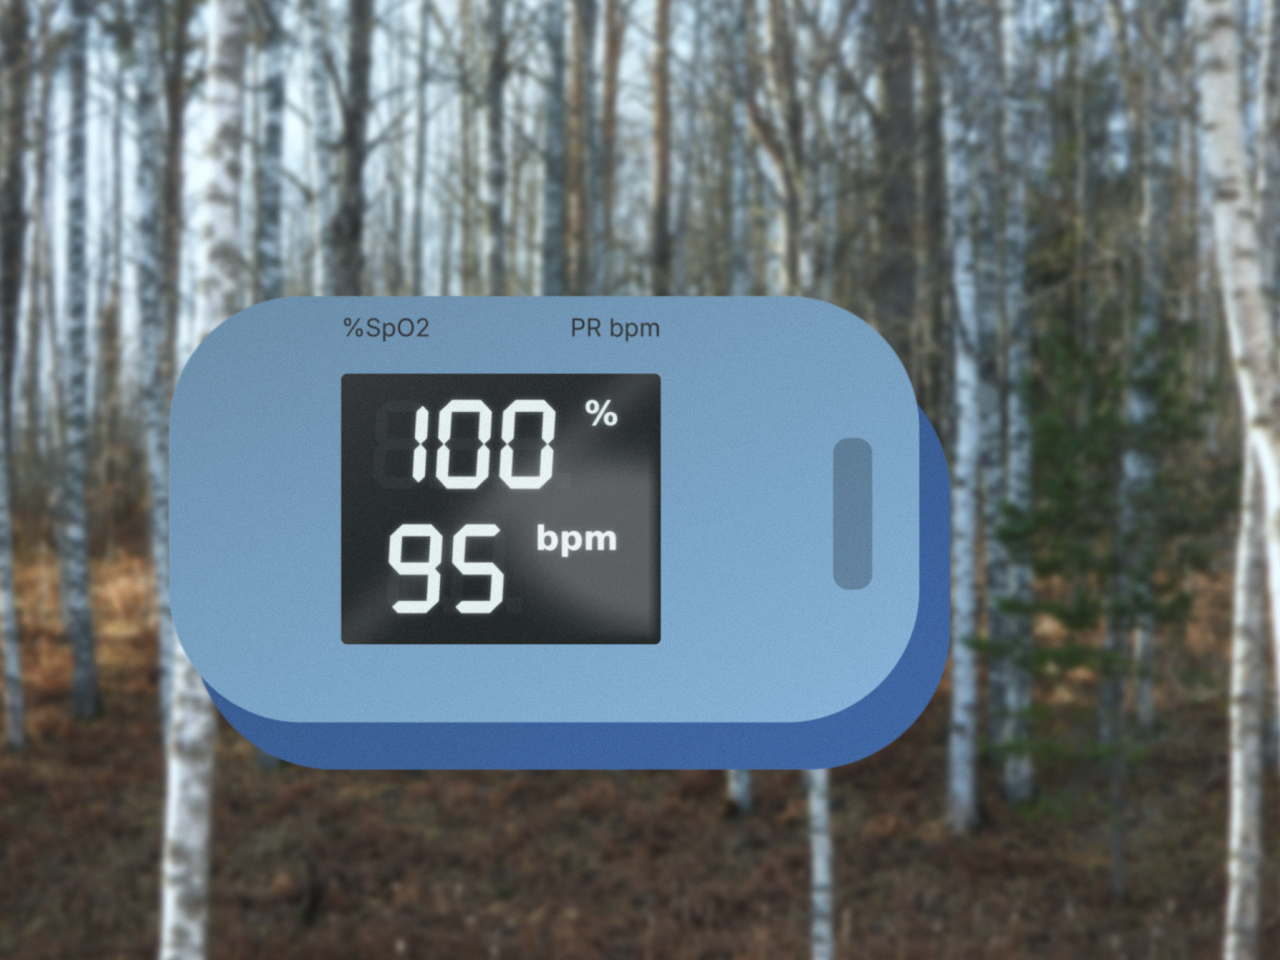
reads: 100%
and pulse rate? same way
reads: 95bpm
